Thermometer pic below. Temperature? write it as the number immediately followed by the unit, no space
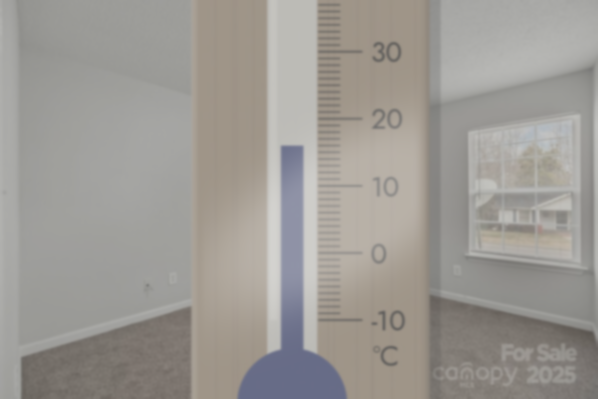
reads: 16°C
